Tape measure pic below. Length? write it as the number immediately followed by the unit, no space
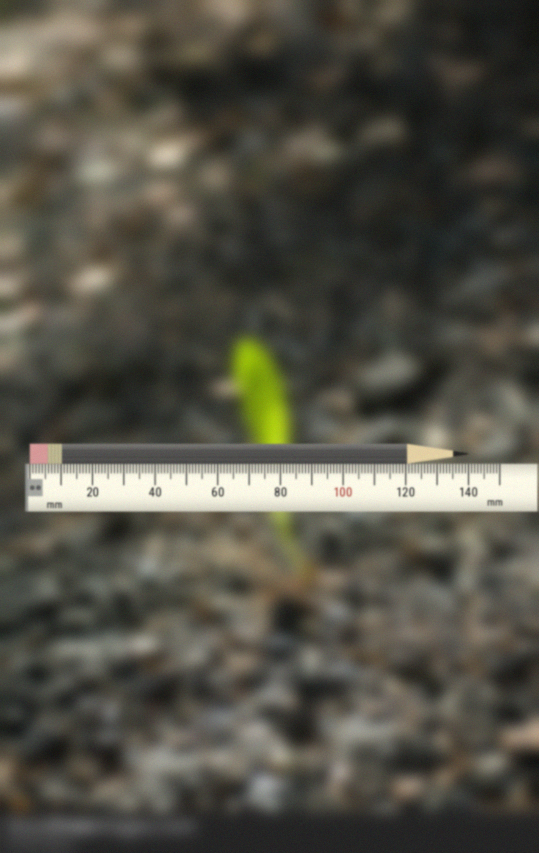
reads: 140mm
